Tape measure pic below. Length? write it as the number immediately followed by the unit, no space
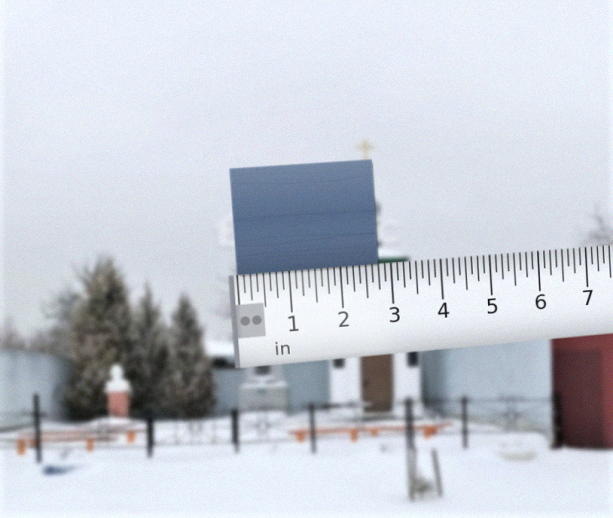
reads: 2.75in
